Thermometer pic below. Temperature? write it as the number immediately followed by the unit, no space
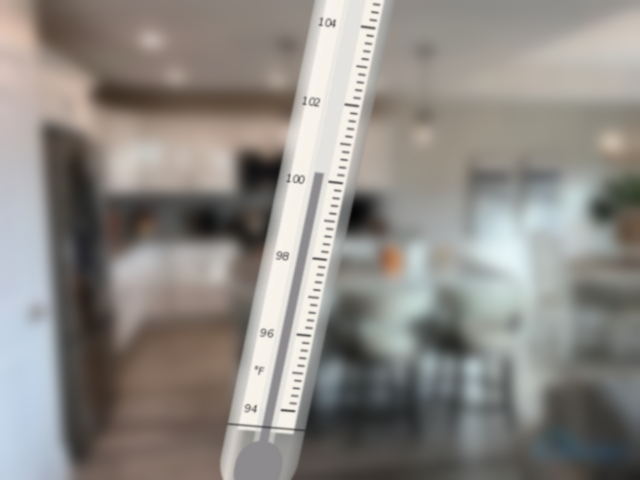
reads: 100.2°F
